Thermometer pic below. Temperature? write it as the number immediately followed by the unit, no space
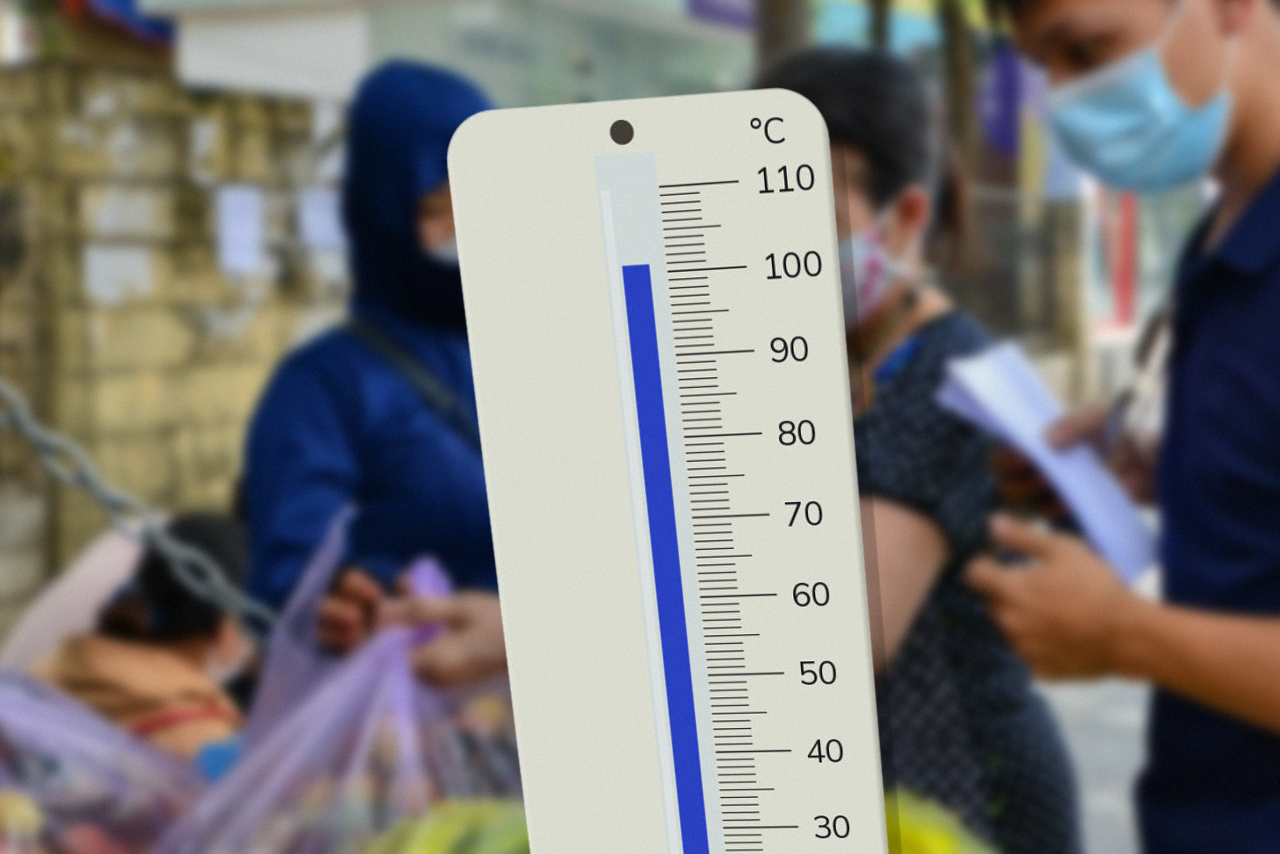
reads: 101°C
